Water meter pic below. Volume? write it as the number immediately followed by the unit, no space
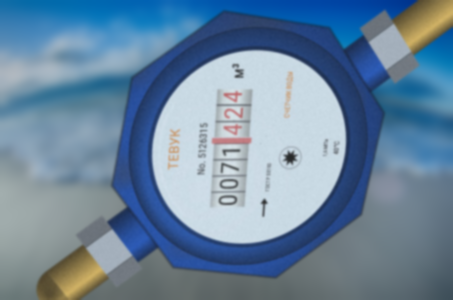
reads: 71.424m³
